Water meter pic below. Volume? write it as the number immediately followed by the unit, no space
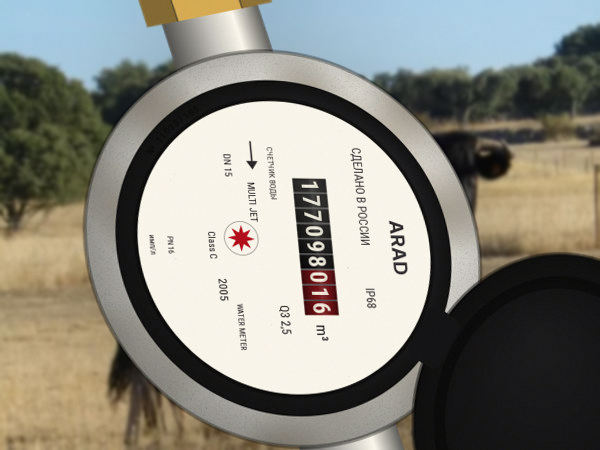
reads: 177098.016m³
